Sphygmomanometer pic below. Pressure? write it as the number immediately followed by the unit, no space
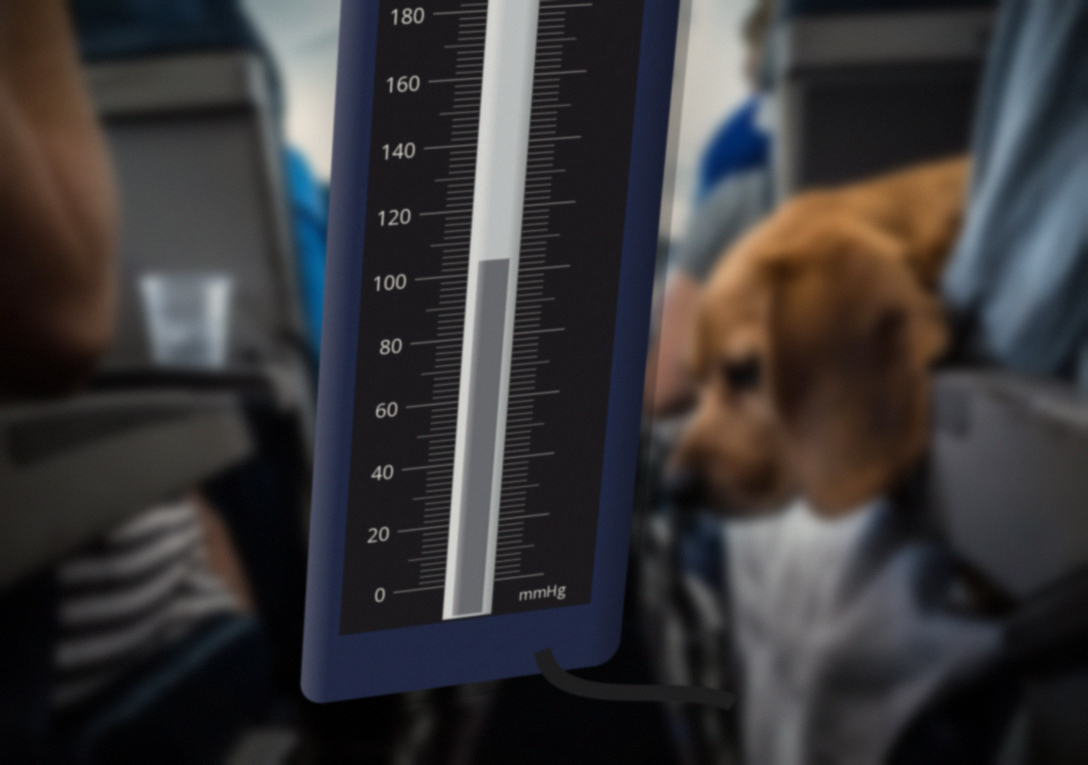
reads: 104mmHg
